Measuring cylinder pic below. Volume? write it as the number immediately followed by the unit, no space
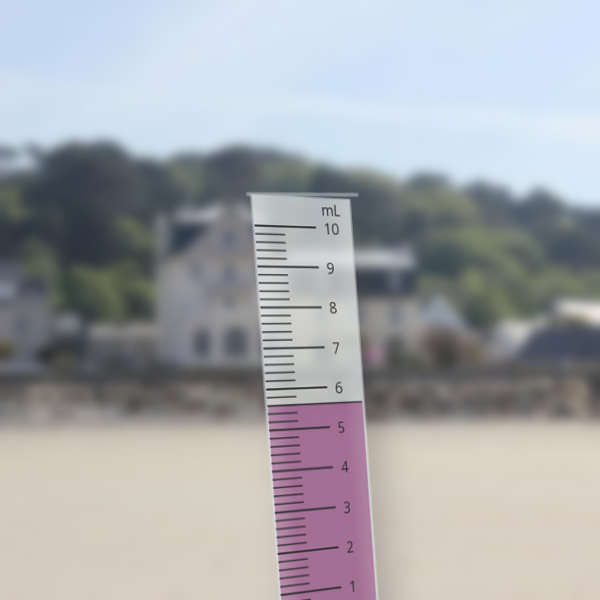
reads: 5.6mL
